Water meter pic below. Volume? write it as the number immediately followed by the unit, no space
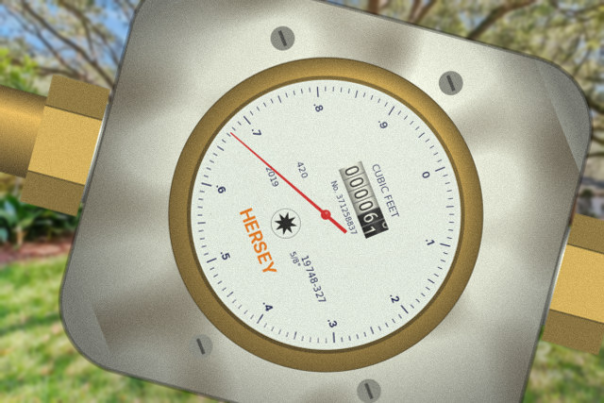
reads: 60.67ft³
